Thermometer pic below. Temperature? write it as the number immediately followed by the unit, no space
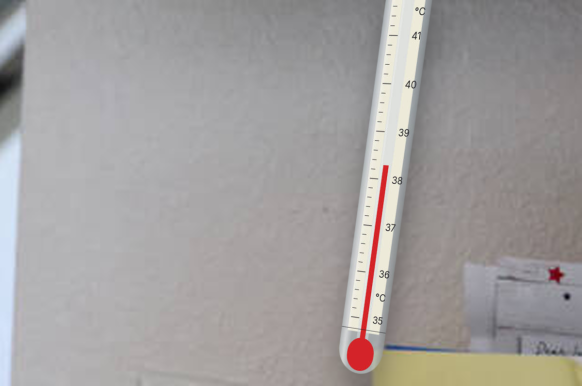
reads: 38.3°C
